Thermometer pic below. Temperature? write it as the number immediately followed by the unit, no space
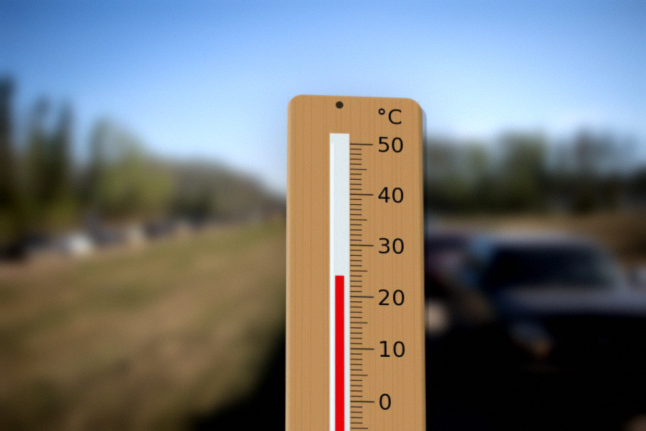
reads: 24°C
